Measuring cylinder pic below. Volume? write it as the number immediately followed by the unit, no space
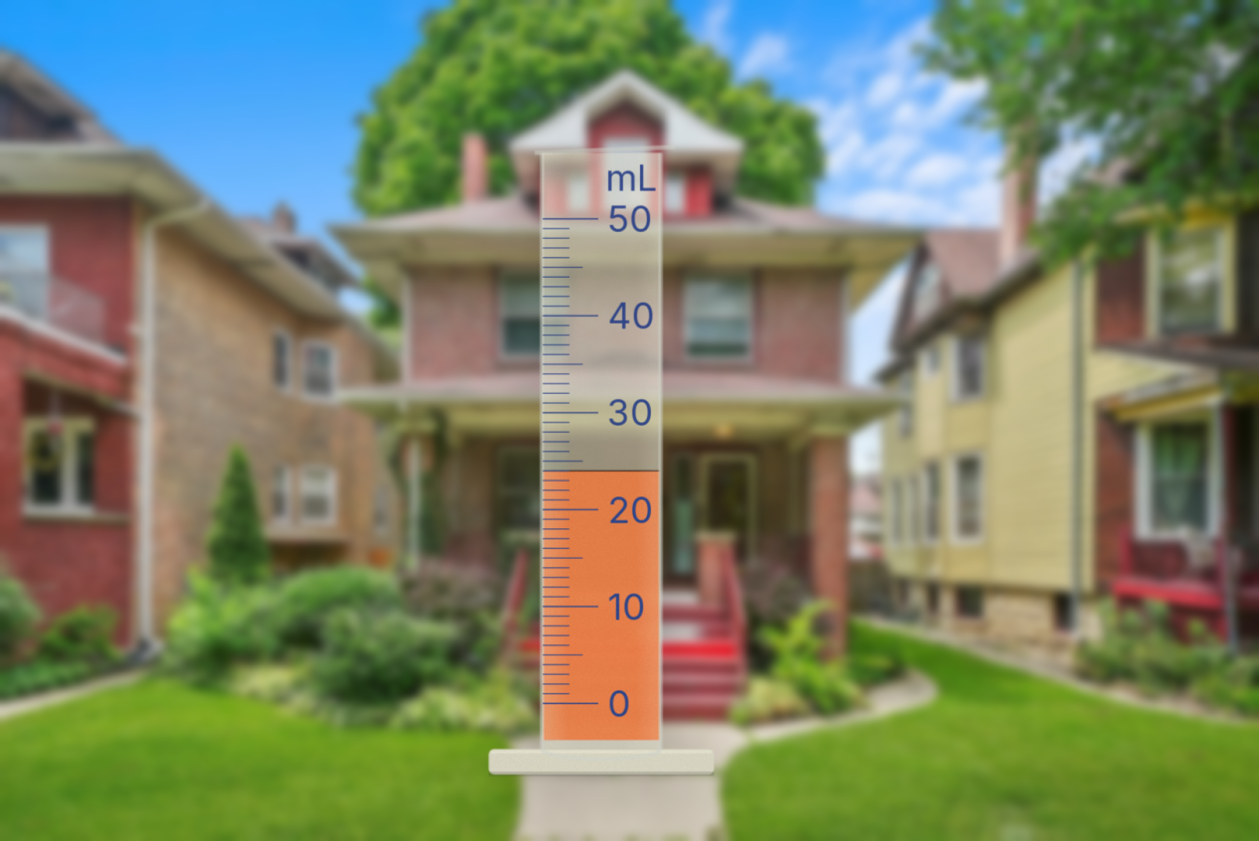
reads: 24mL
